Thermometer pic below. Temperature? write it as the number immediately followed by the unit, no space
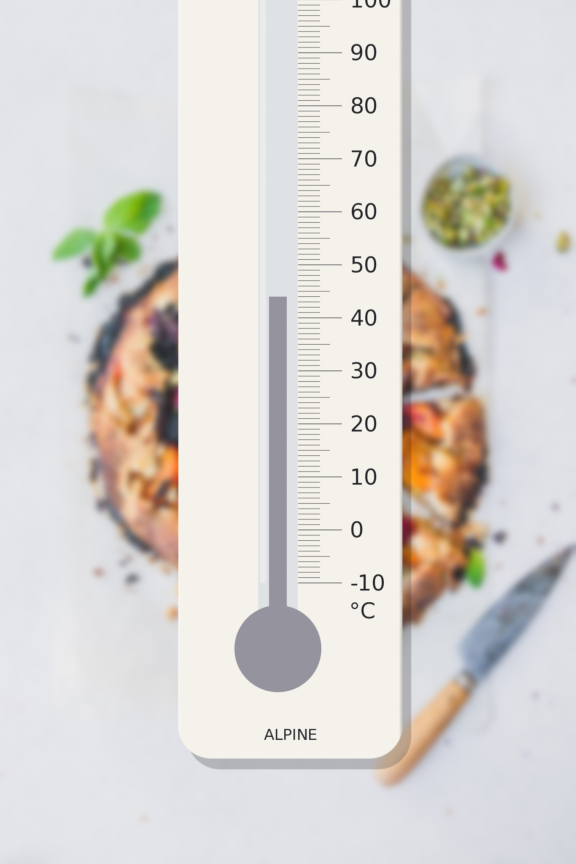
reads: 44°C
